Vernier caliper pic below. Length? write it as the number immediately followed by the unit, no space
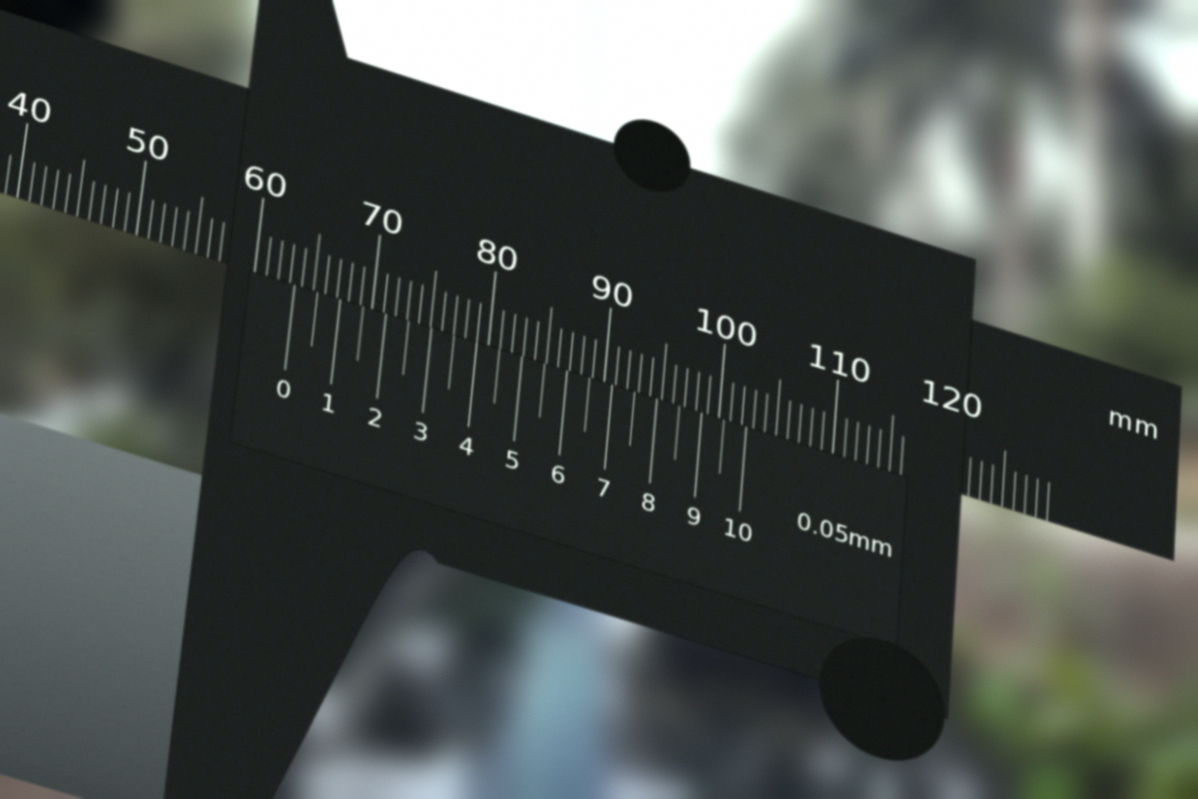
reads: 63.4mm
